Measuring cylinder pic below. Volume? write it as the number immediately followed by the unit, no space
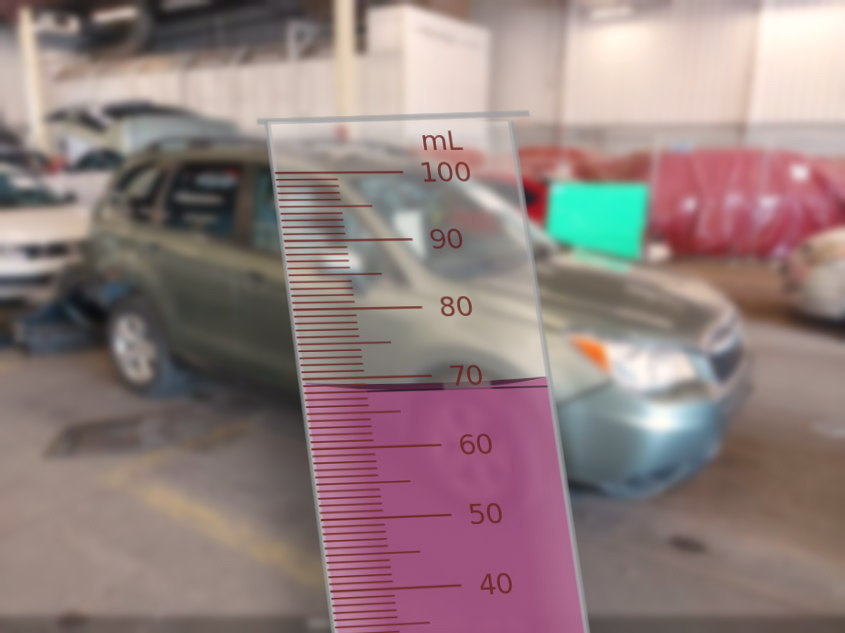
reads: 68mL
